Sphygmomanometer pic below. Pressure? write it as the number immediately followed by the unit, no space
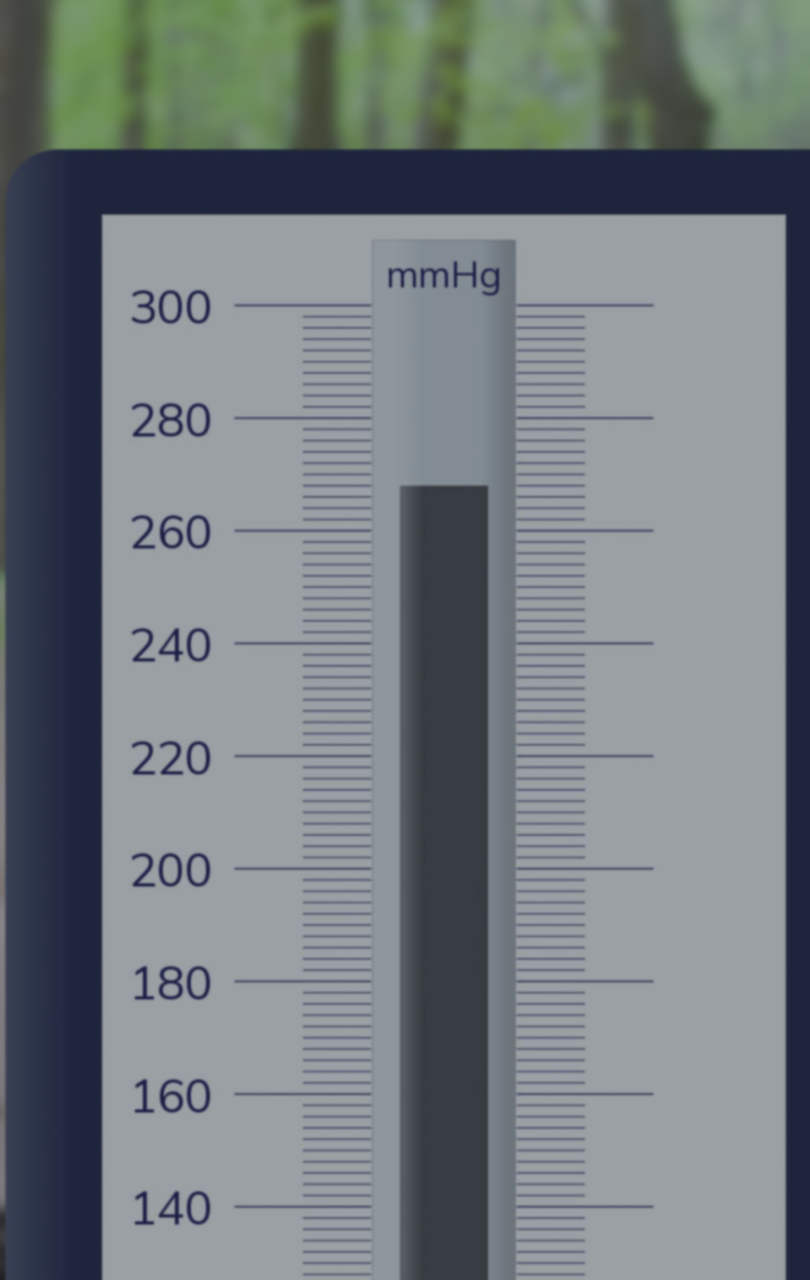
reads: 268mmHg
